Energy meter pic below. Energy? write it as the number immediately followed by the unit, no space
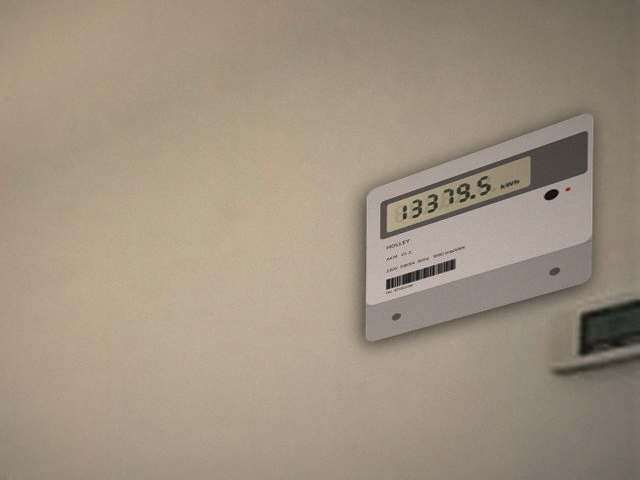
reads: 13379.5kWh
